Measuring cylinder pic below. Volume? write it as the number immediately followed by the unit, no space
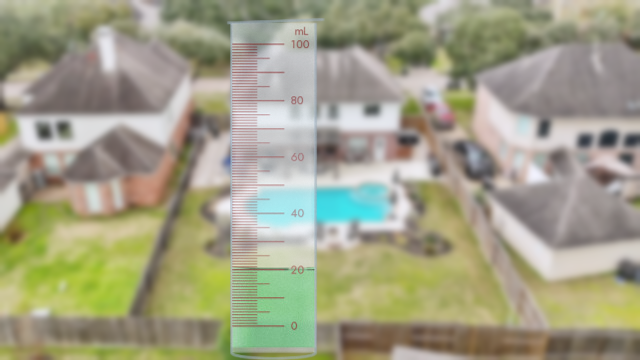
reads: 20mL
